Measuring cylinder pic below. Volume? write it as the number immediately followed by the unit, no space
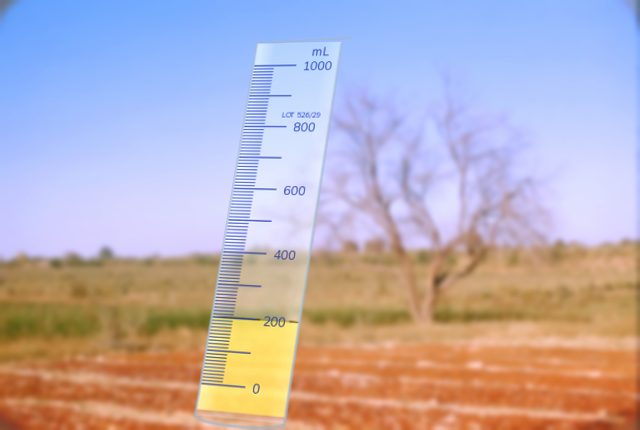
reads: 200mL
